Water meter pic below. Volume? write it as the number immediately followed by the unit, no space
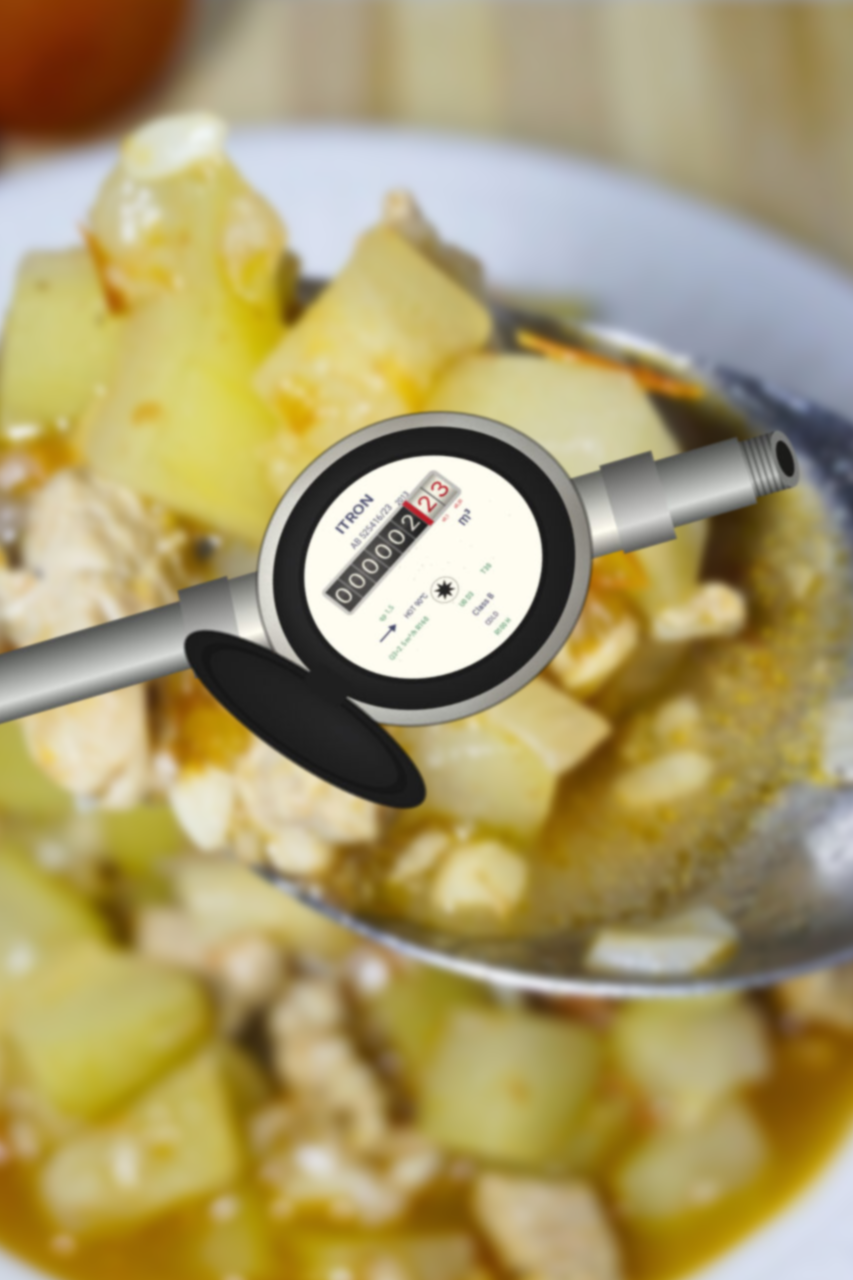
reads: 2.23m³
